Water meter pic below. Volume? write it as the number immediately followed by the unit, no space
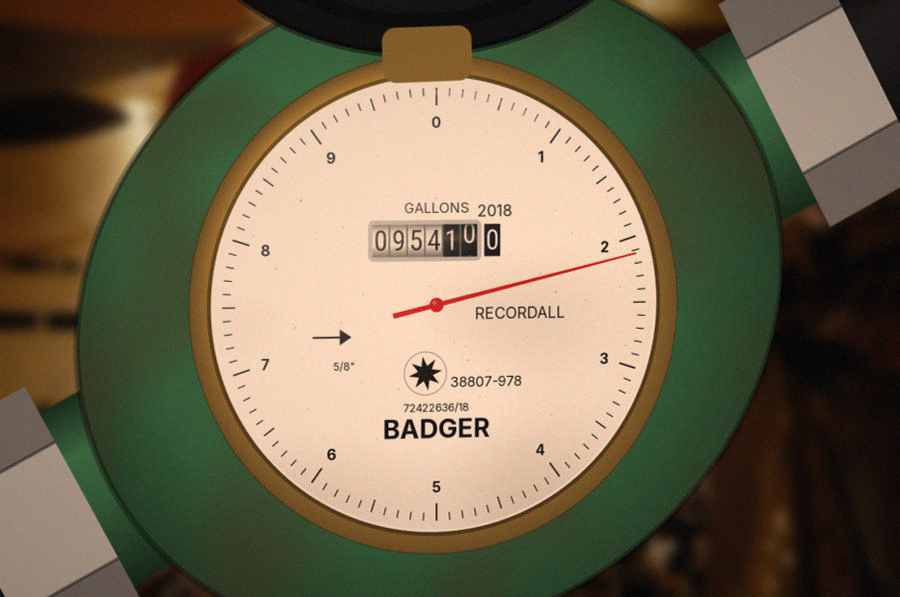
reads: 954102.1gal
